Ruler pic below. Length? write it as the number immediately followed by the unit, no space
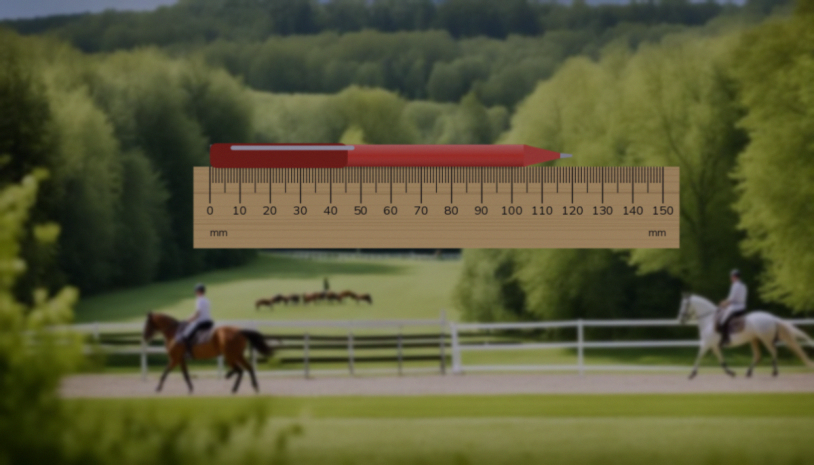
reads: 120mm
